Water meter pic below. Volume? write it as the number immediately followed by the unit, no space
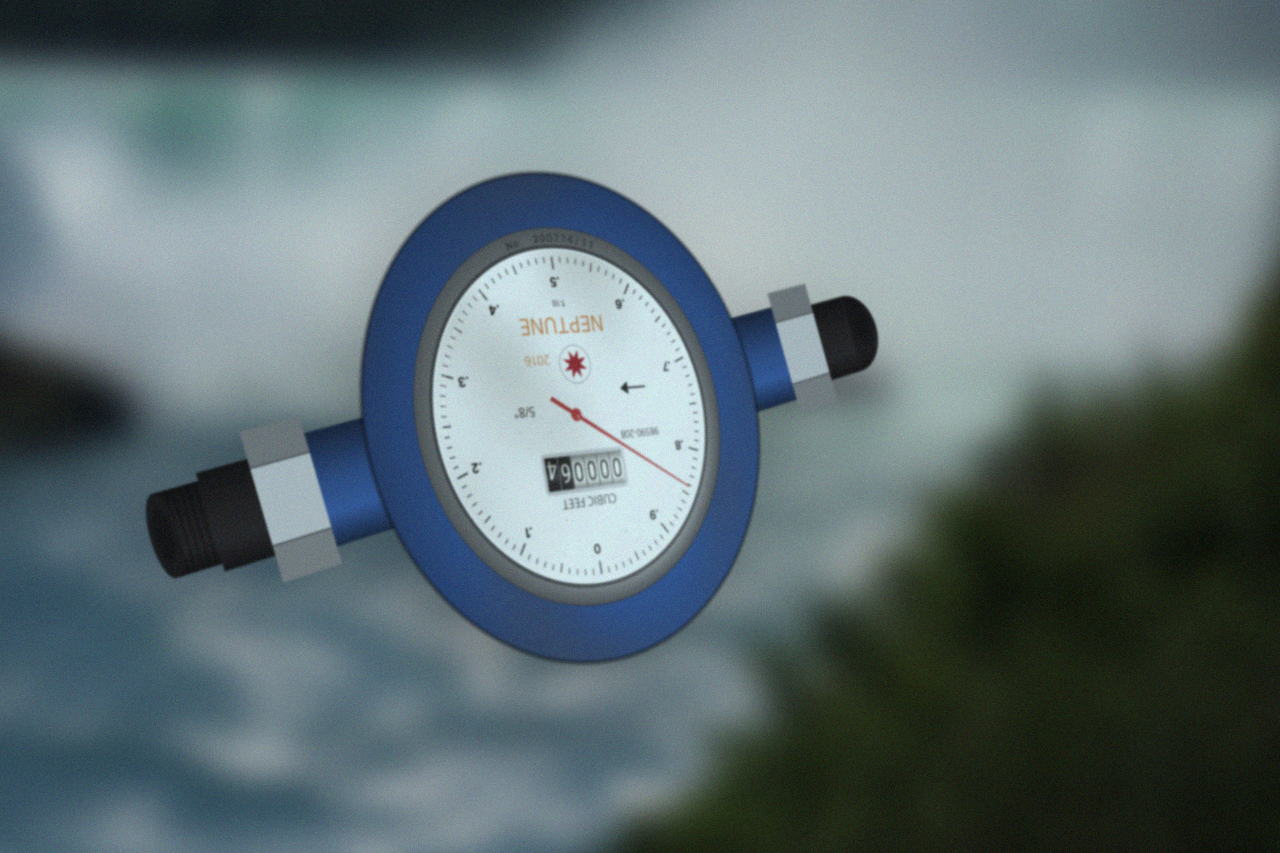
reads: 63.84ft³
